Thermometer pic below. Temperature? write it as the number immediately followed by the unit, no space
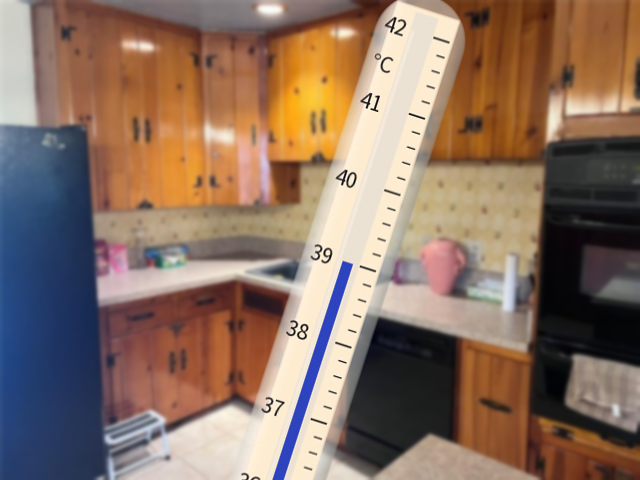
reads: 39°C
